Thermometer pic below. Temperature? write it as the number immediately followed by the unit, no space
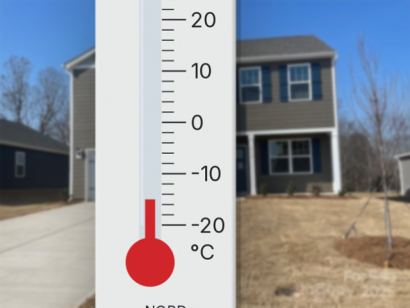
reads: -15°C
